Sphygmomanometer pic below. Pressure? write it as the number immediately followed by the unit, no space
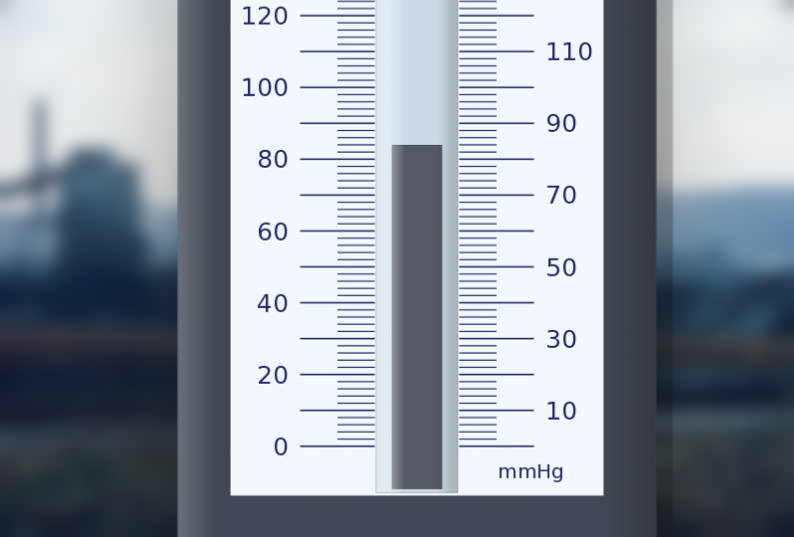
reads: 84mmHg
